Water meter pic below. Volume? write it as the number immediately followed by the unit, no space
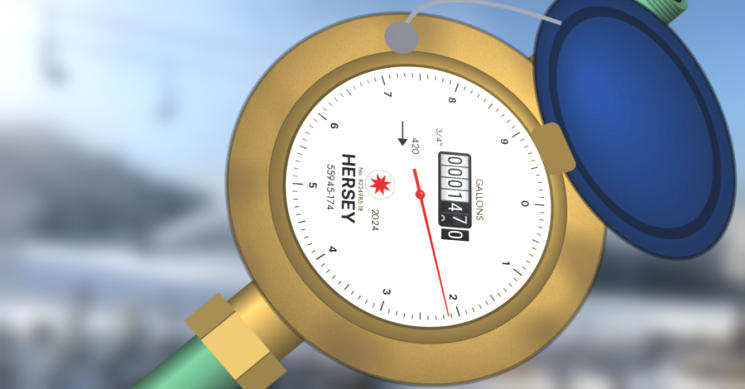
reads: 1472.1gal
